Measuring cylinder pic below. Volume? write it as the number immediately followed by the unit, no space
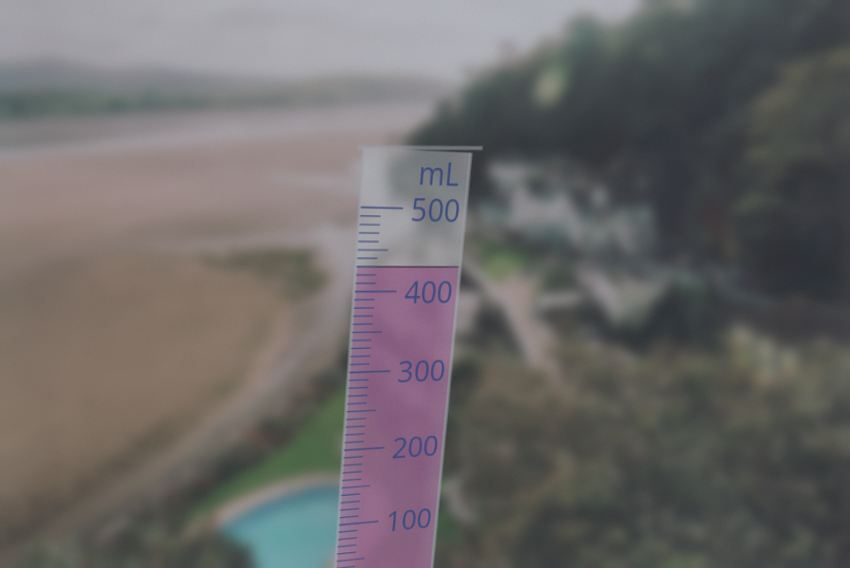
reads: 430mL
